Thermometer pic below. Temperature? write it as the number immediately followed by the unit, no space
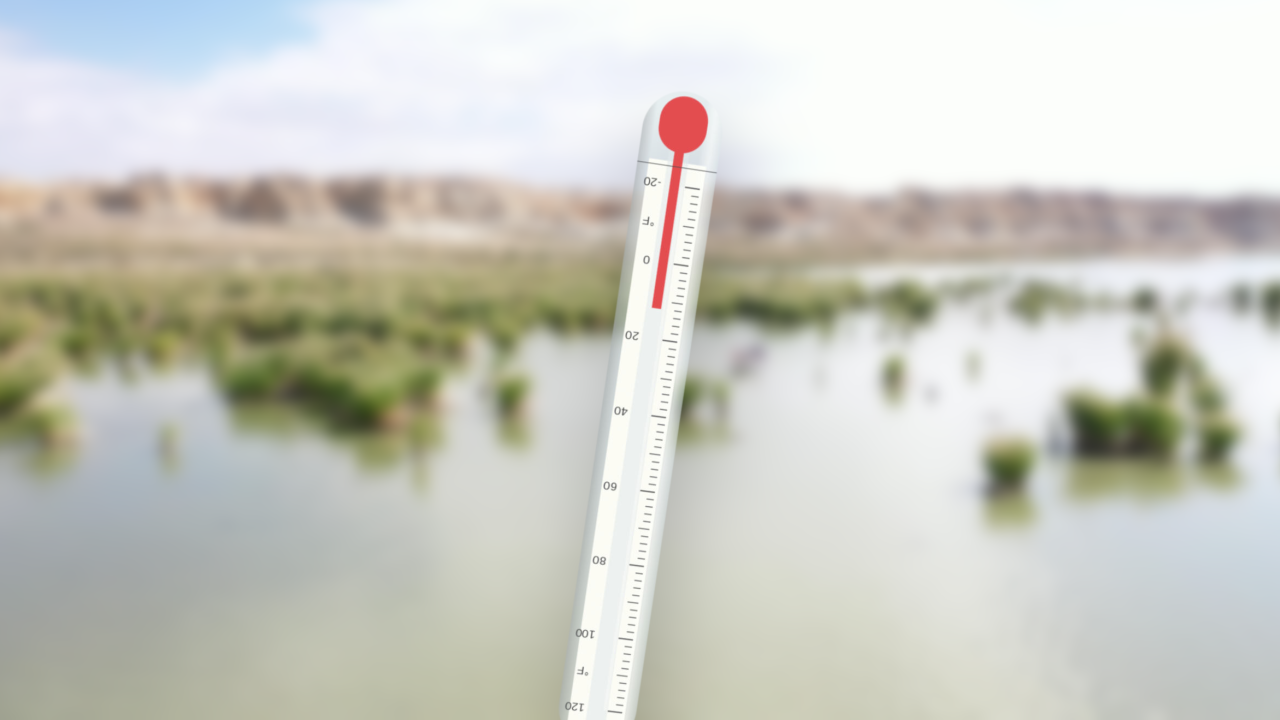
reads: 12°F
